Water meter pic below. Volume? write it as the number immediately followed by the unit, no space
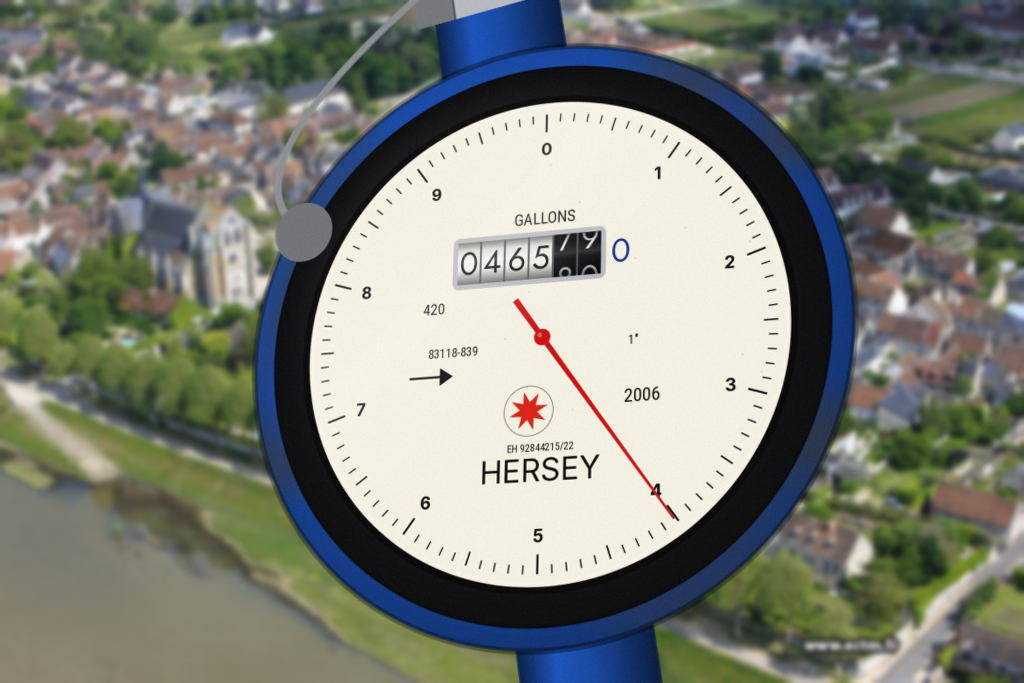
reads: 465794.0gal
